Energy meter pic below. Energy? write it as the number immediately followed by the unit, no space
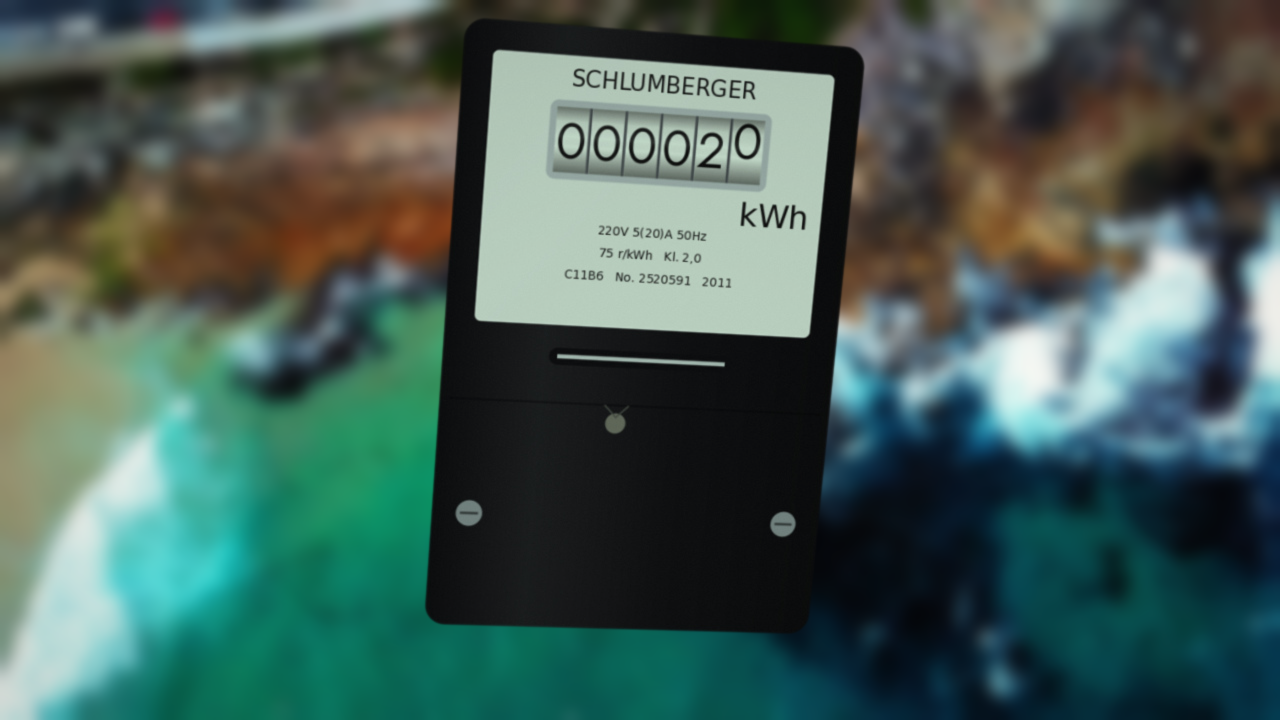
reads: 20kWh
